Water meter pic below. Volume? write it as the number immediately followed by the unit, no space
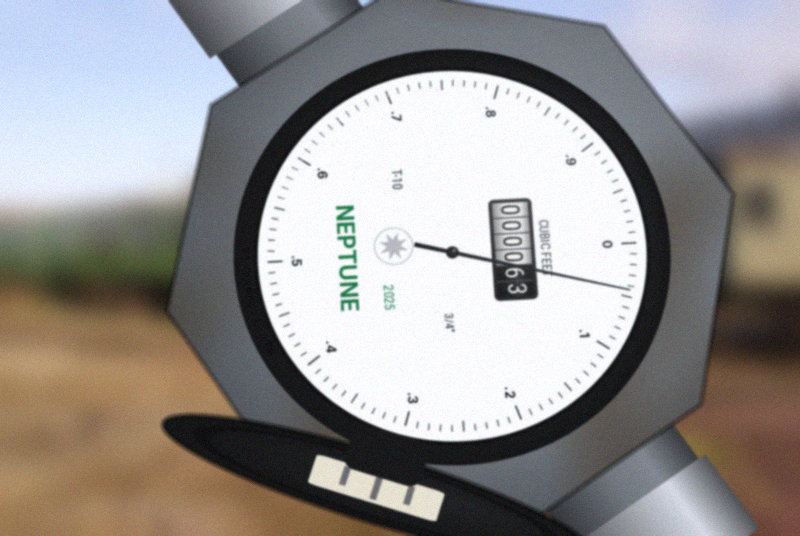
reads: 63.04ft³
